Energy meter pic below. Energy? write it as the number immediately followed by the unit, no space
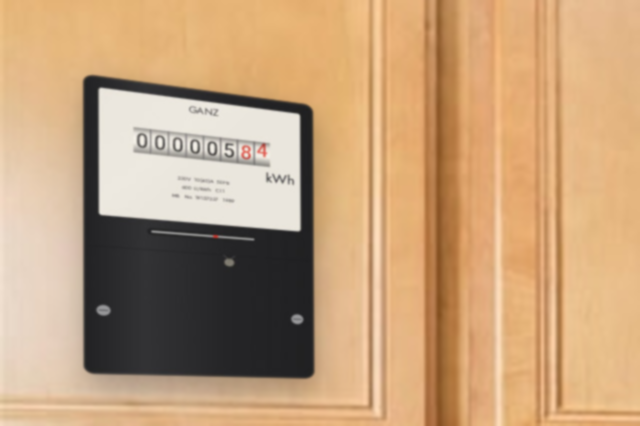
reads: 5.84kWh
